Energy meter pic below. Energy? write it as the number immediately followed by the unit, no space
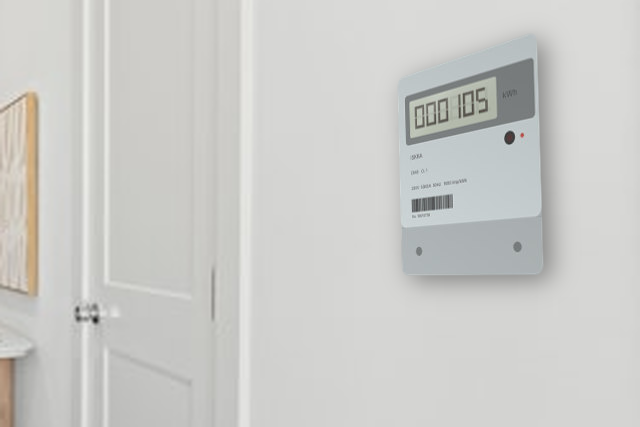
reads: 105kWh
